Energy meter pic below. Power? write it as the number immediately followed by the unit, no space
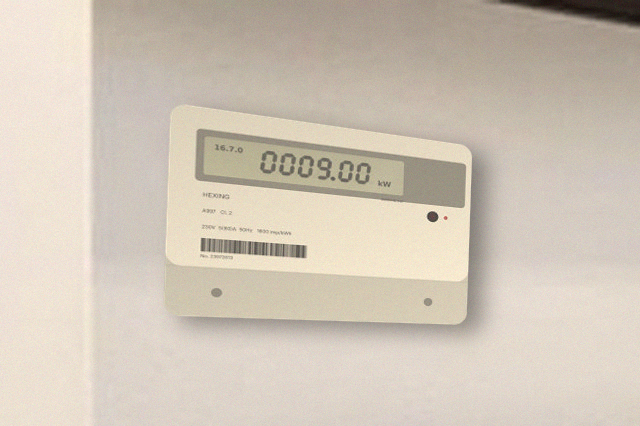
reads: 9.00kW
